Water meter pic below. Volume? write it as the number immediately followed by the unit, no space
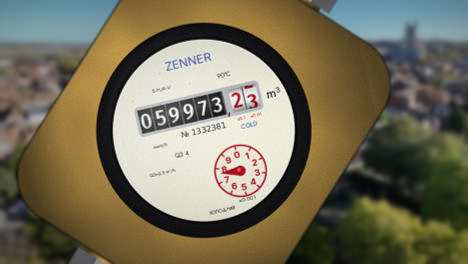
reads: 59973.227m³
